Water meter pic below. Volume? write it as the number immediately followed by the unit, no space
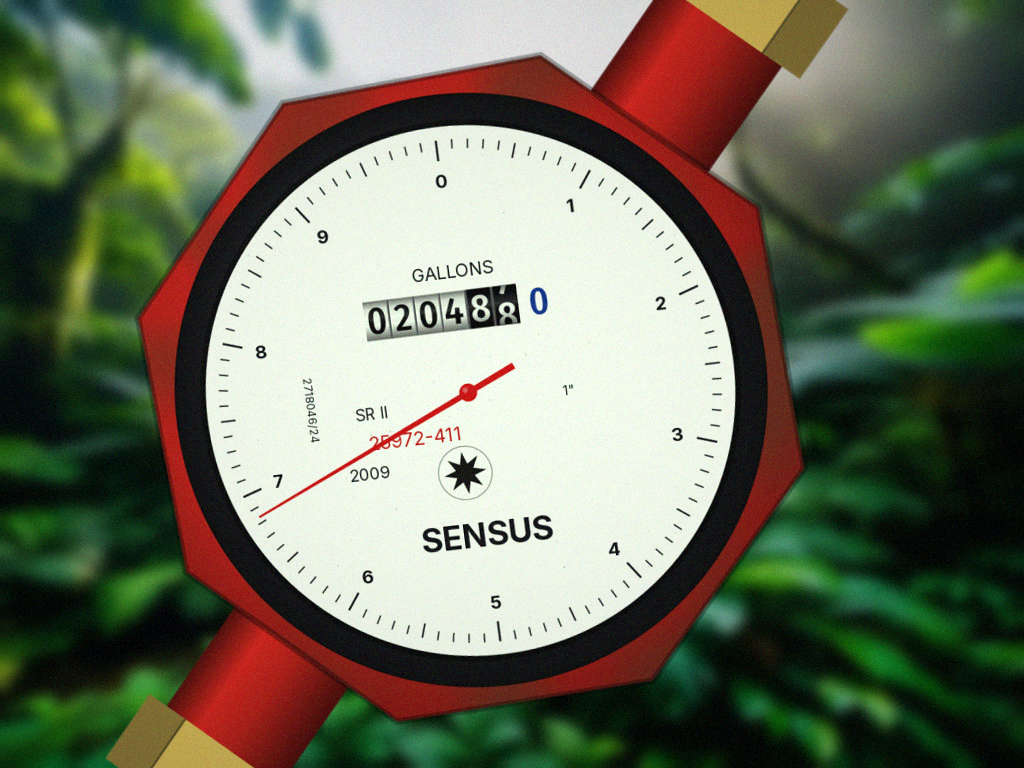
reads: 204876.8gal
